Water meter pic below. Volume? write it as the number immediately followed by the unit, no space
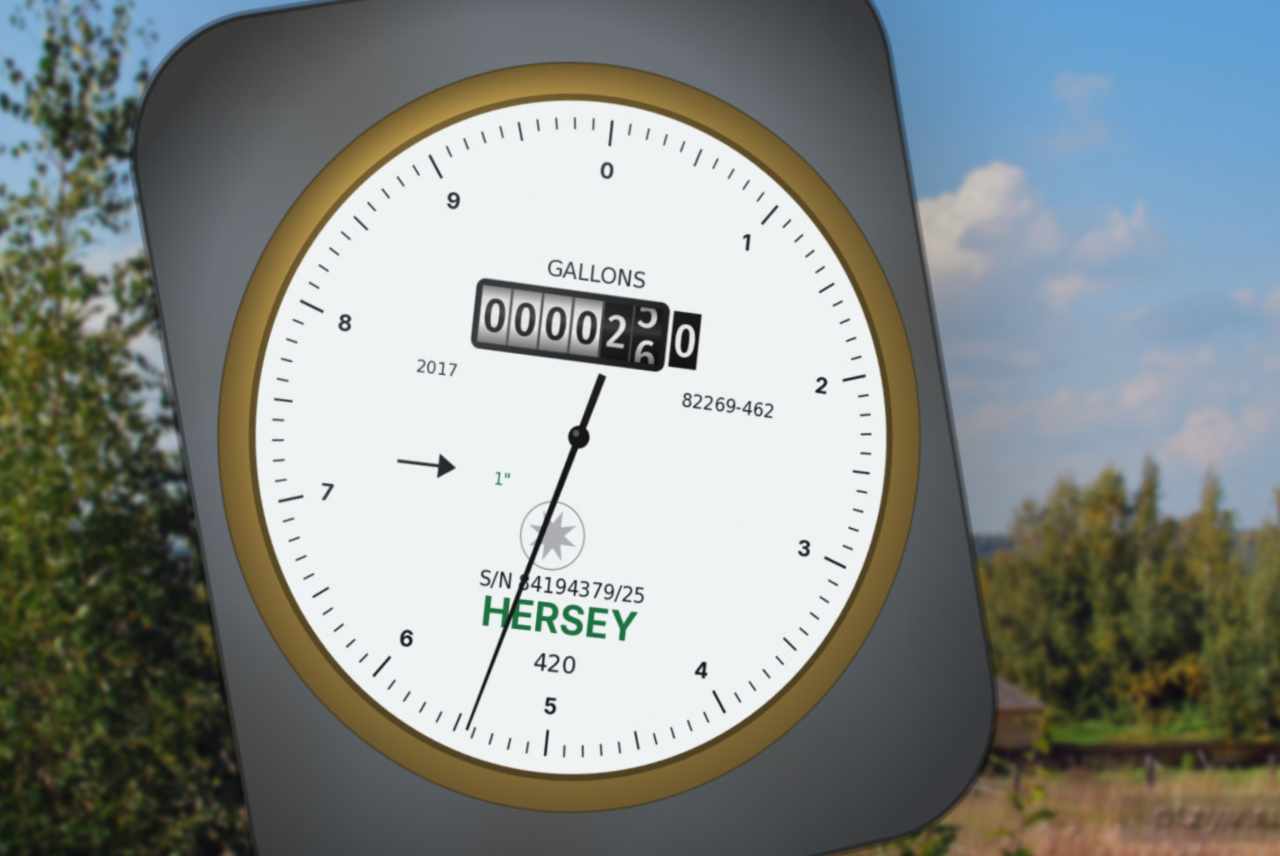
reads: 255.4gal
